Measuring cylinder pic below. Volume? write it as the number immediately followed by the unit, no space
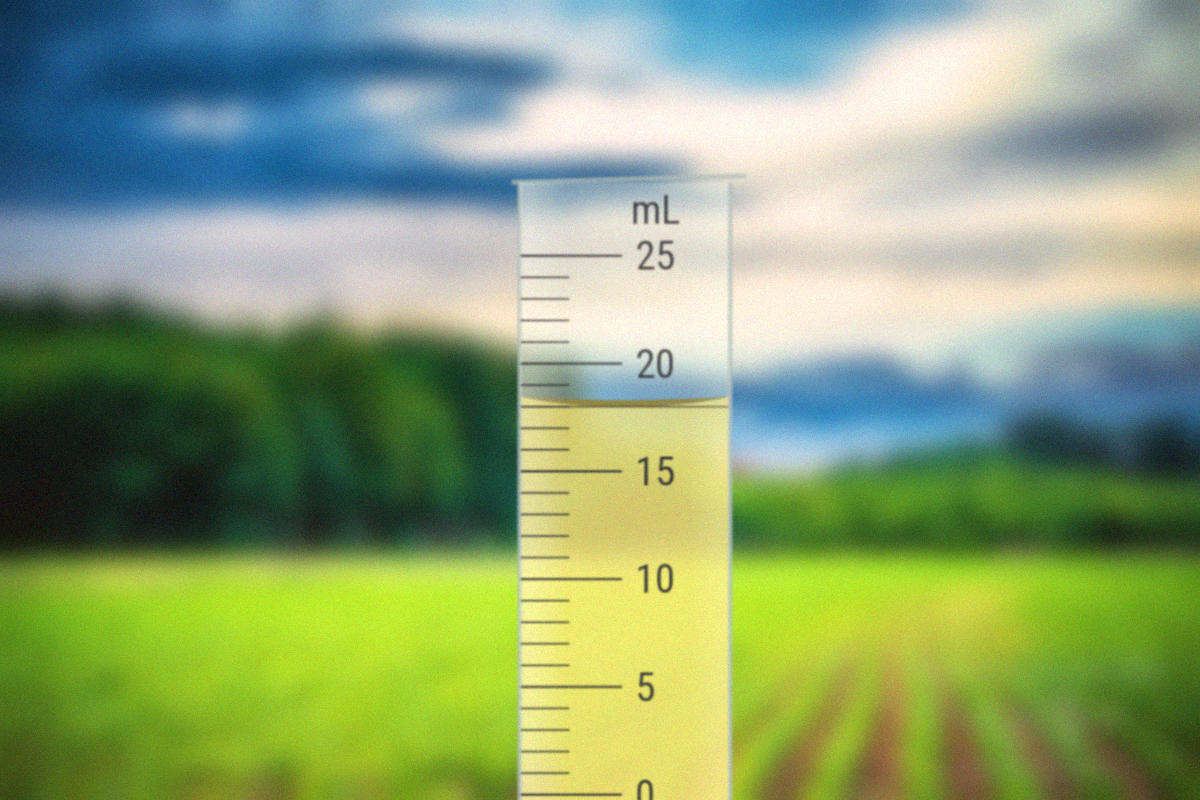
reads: 18mL
